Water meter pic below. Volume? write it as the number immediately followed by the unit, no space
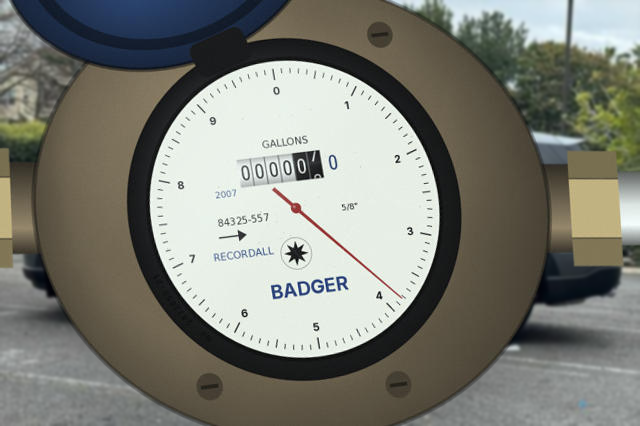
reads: 73.8gal
